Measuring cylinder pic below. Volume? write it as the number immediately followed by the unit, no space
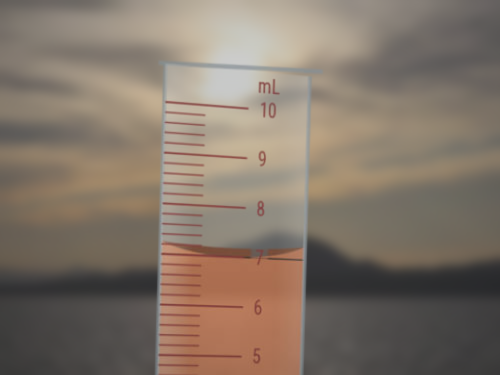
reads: 7mL
